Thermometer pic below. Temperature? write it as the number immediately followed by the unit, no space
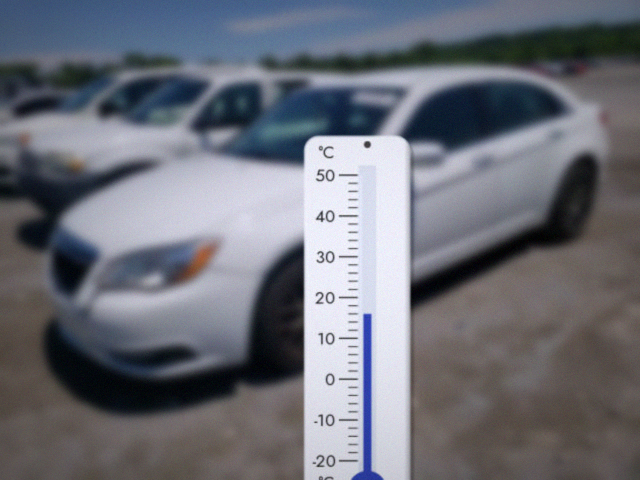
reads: 16°C
